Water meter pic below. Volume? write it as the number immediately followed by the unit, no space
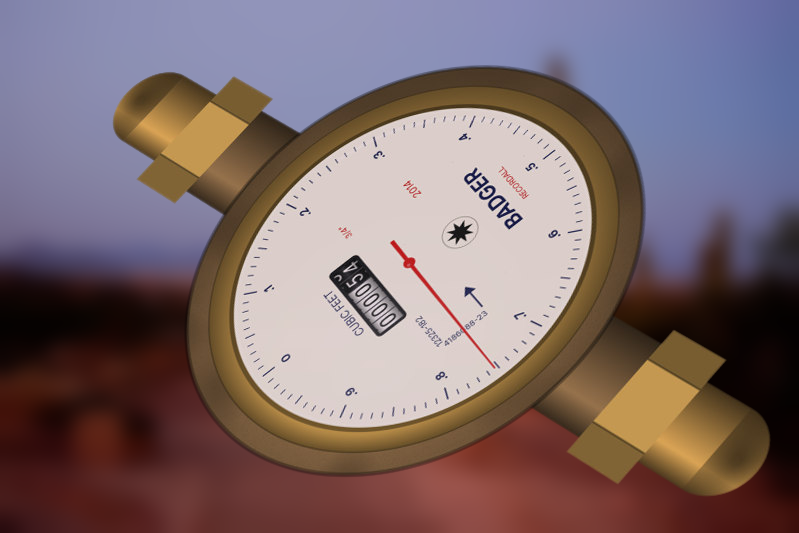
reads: 53.75ft³
